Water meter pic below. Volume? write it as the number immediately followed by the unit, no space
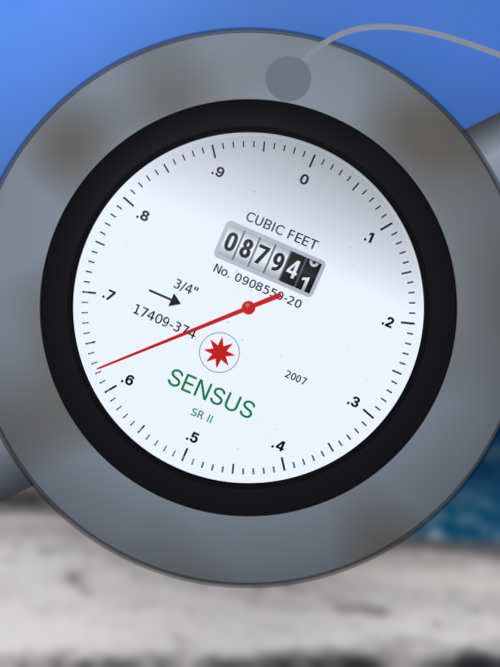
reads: 87940.62ft³
